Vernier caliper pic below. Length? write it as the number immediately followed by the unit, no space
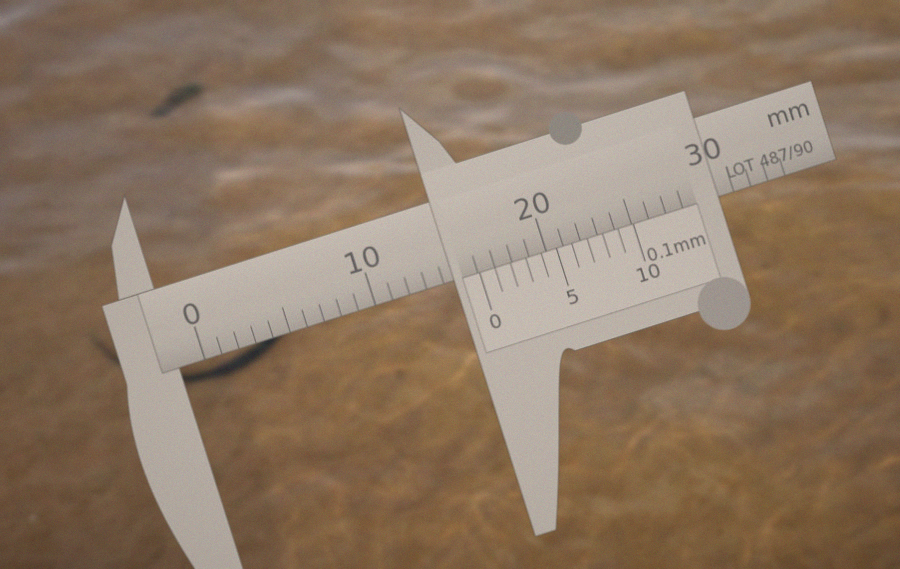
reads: 16.1mm
